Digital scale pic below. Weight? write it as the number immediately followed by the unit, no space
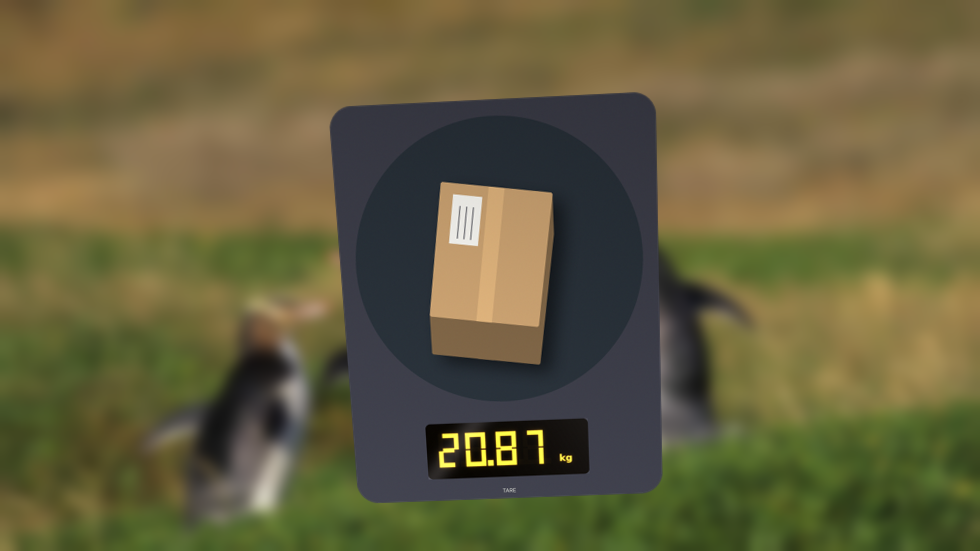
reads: 20.87kg
